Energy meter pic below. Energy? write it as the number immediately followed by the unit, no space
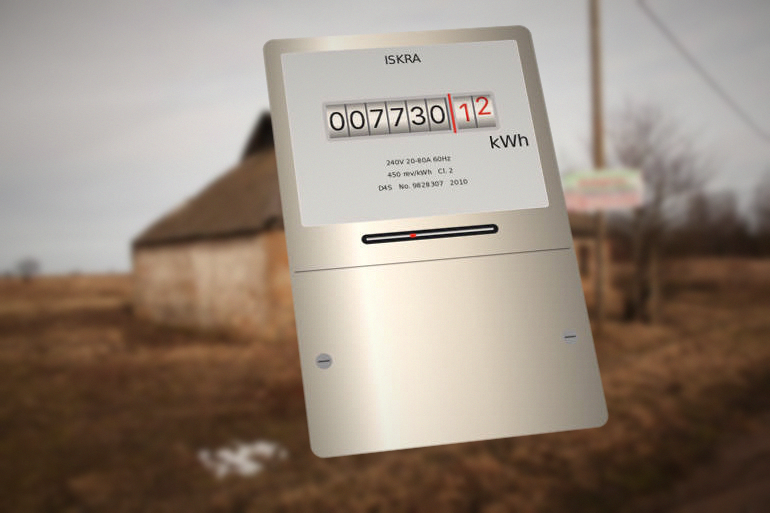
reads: 7730.12kWh
